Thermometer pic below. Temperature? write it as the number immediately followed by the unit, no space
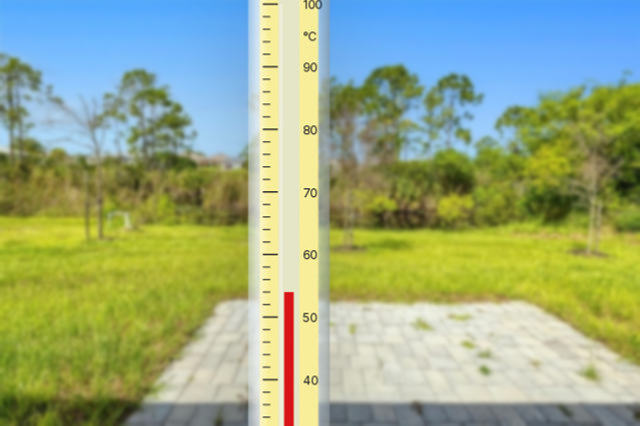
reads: 54°C
